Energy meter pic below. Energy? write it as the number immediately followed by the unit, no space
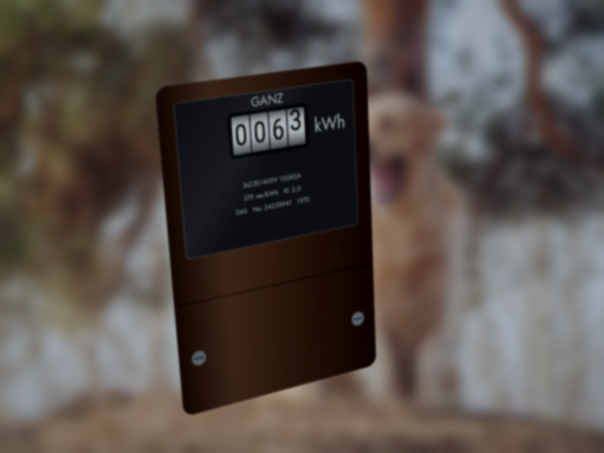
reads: 63kWh
